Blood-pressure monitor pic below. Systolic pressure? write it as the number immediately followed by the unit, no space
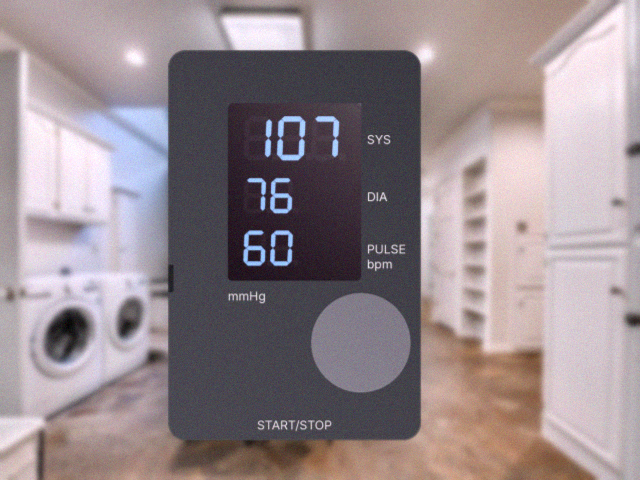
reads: 107mmHg
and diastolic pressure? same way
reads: 76mmHg
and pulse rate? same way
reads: 60bpm
